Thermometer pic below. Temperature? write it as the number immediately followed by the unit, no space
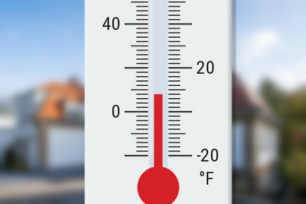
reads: 8°F
